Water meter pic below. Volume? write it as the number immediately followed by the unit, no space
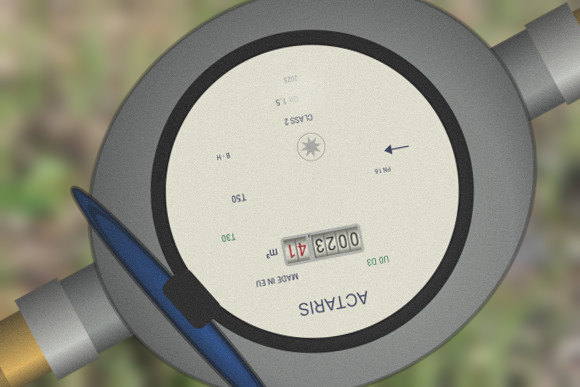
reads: 23.41m³
